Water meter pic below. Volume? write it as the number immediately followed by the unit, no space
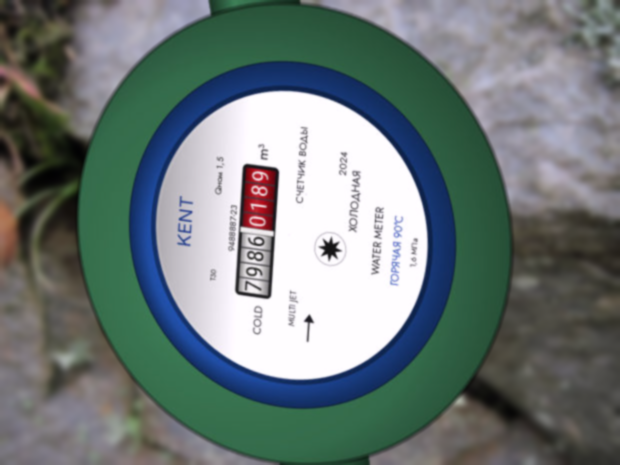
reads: 7986.0189m³
